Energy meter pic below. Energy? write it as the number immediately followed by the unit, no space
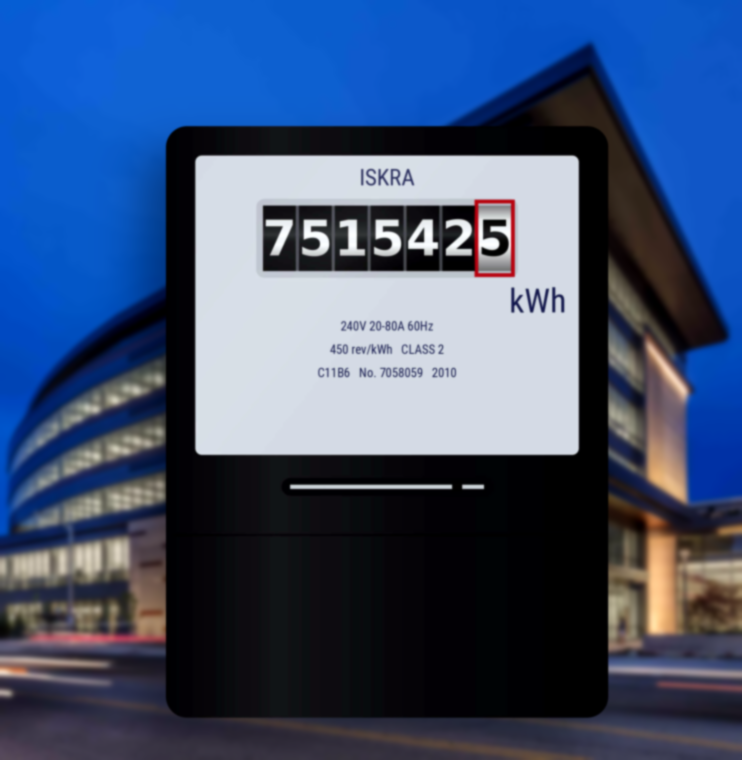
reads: 751542.5kWh
